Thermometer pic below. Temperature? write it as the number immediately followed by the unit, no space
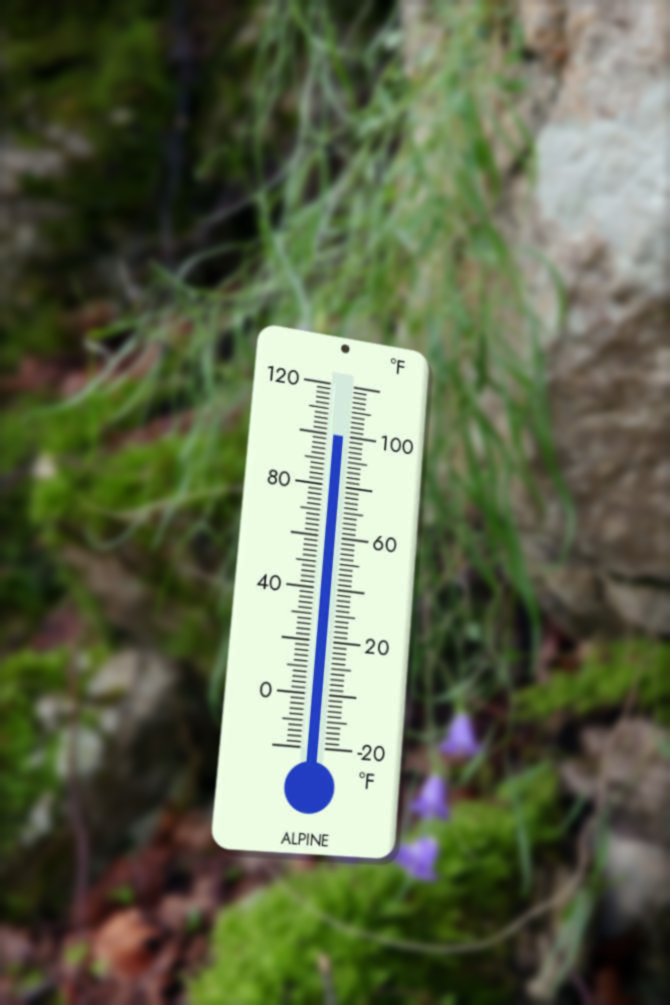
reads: 100°F
